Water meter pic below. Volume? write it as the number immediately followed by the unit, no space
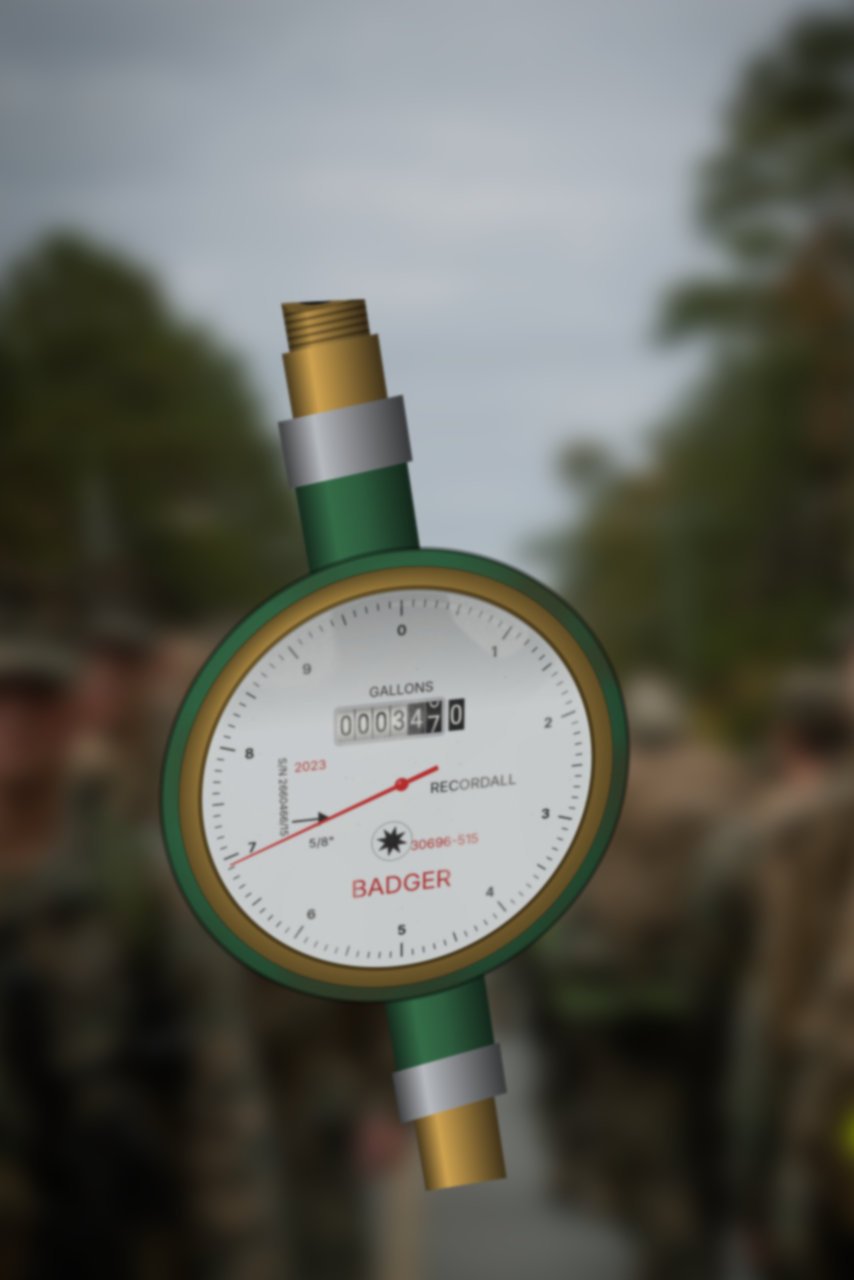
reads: 3466.9gal
